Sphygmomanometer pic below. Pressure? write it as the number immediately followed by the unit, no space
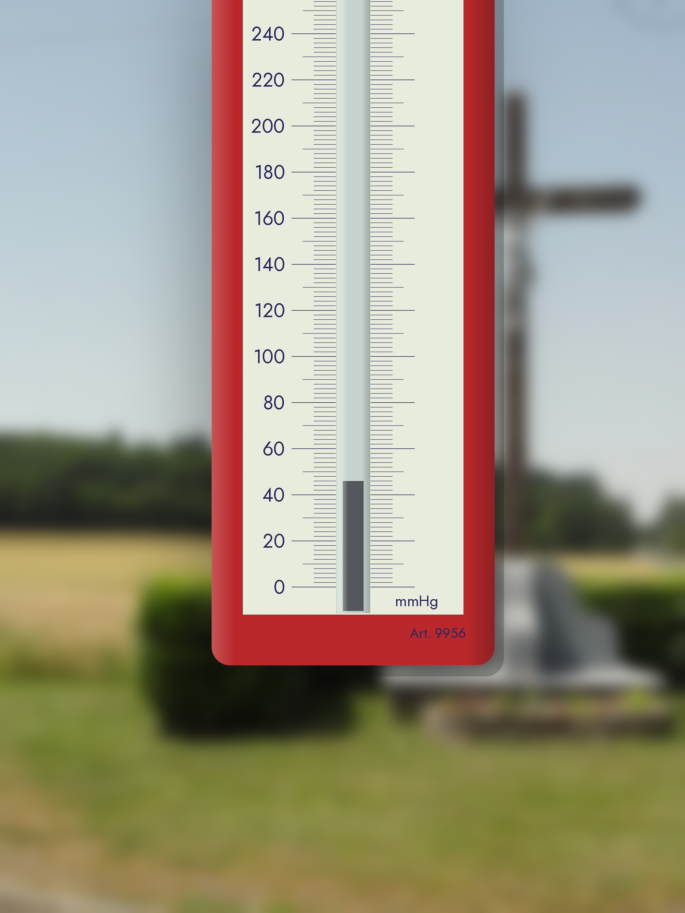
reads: 46mmHg
